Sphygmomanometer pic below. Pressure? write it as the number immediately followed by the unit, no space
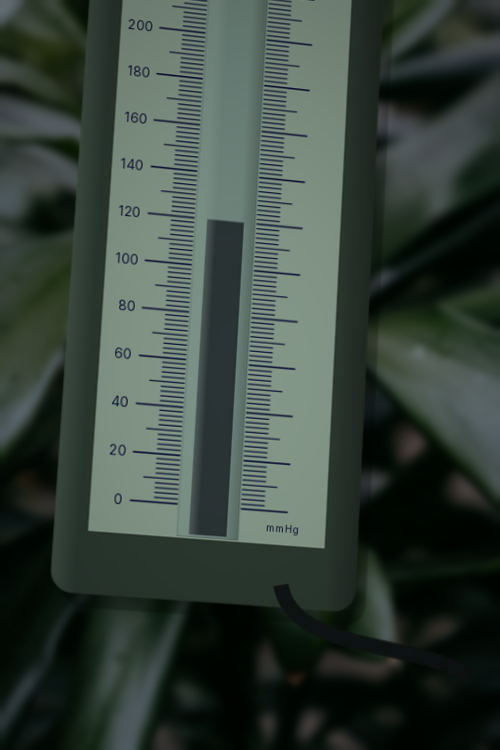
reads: 120mmHg
